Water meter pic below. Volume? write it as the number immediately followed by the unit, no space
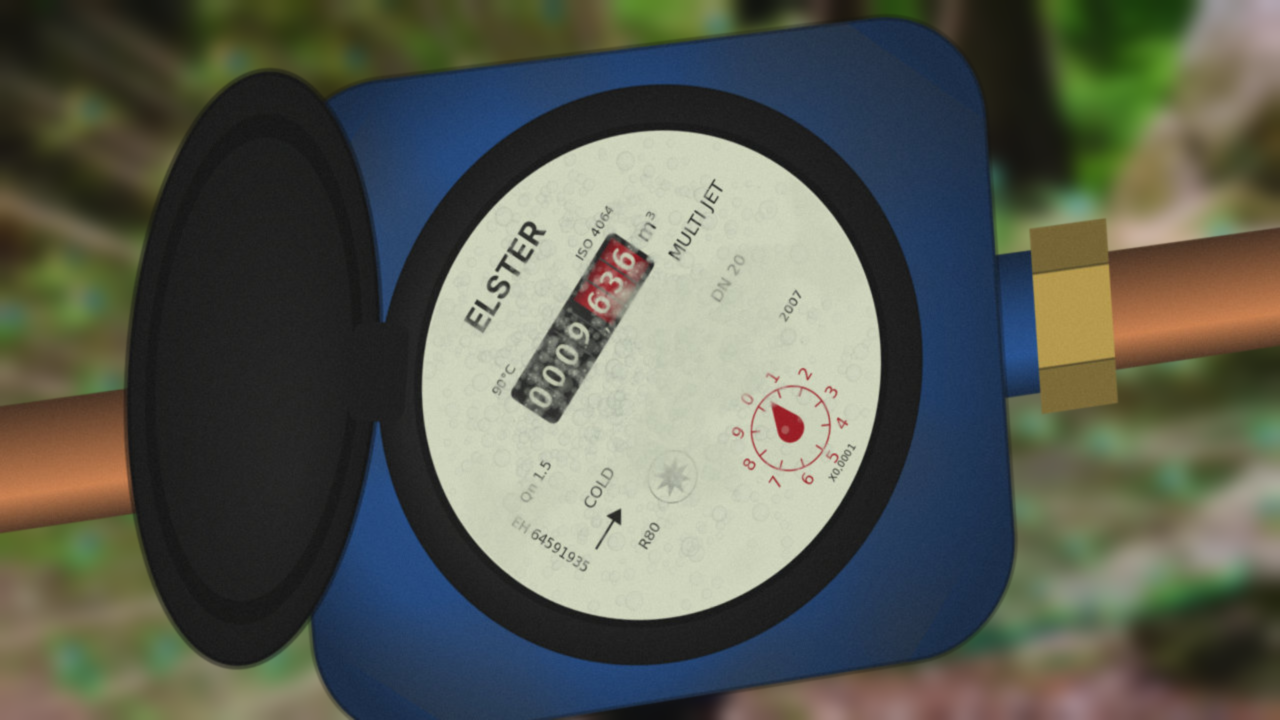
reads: 9.6360m³
